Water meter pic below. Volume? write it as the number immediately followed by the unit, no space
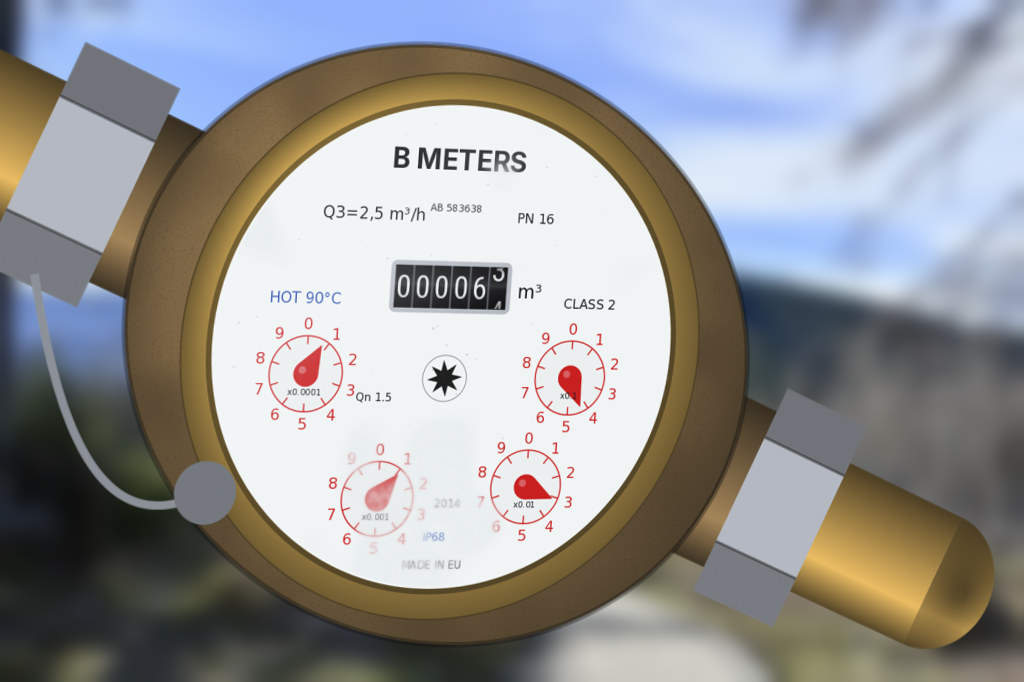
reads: 63.4310m³
